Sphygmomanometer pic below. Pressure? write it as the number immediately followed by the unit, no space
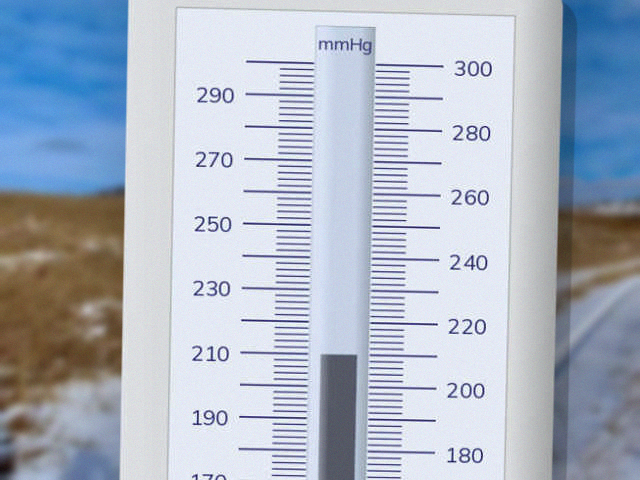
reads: 210mmHg
